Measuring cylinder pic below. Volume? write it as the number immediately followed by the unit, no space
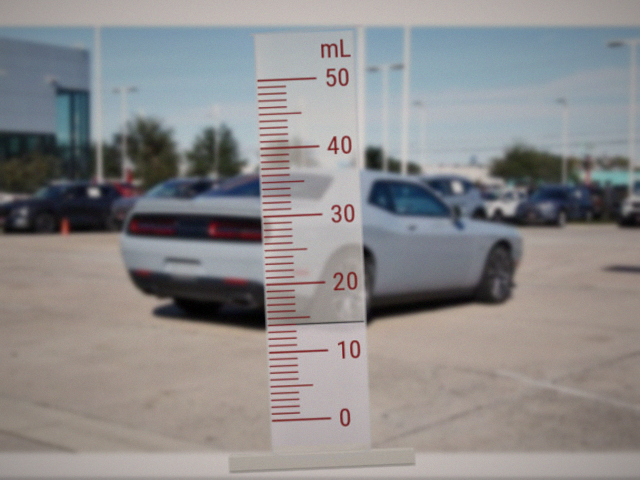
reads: 14mL
